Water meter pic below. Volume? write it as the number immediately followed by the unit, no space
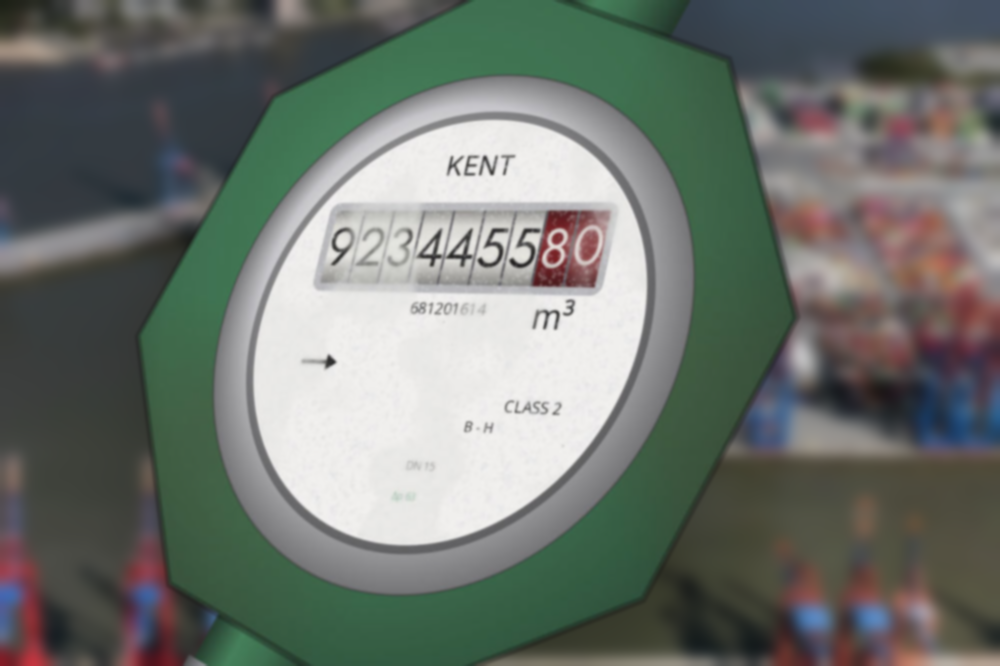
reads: 9234455.80m³
